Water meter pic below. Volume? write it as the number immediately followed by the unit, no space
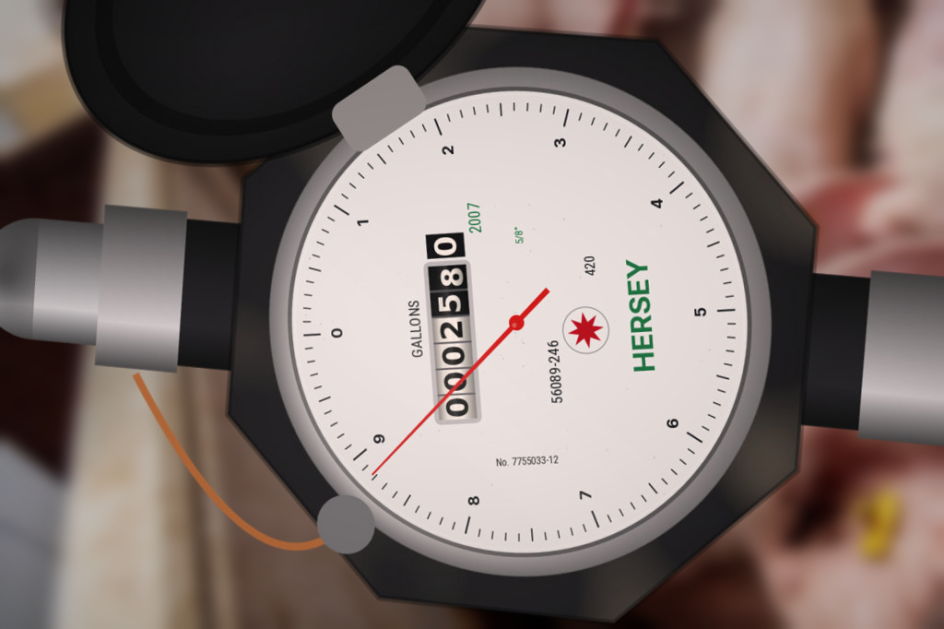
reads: 2578.8gal
